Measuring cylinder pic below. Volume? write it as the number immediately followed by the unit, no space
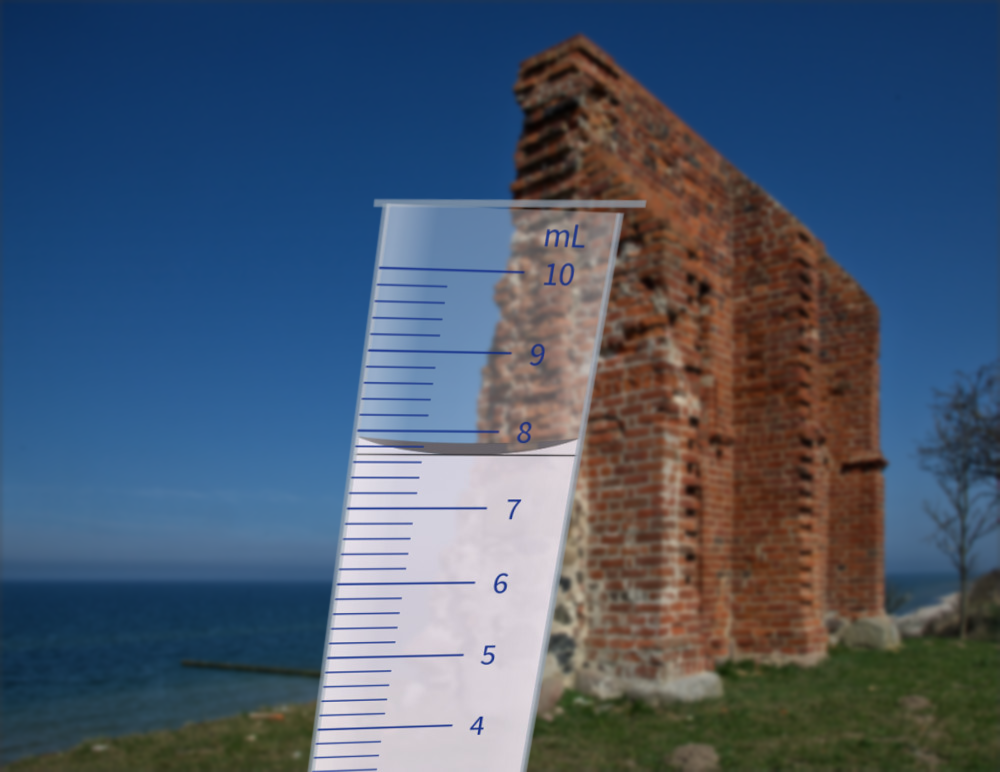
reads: 7.7mL
